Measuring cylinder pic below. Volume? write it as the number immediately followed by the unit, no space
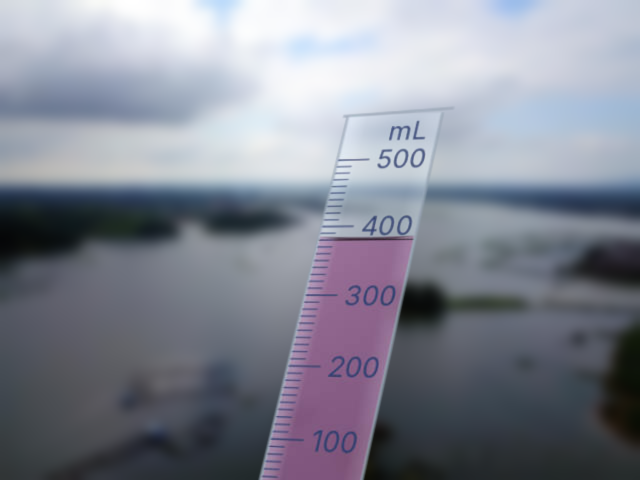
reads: 380mL
